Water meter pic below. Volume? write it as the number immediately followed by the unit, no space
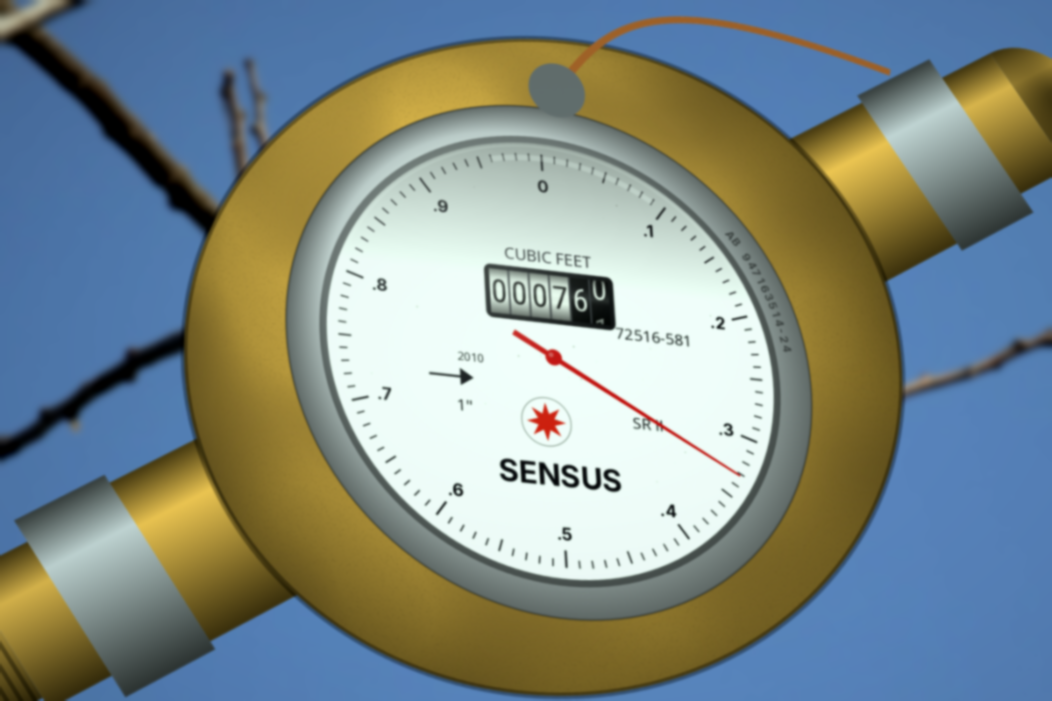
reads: 760.33ft³
